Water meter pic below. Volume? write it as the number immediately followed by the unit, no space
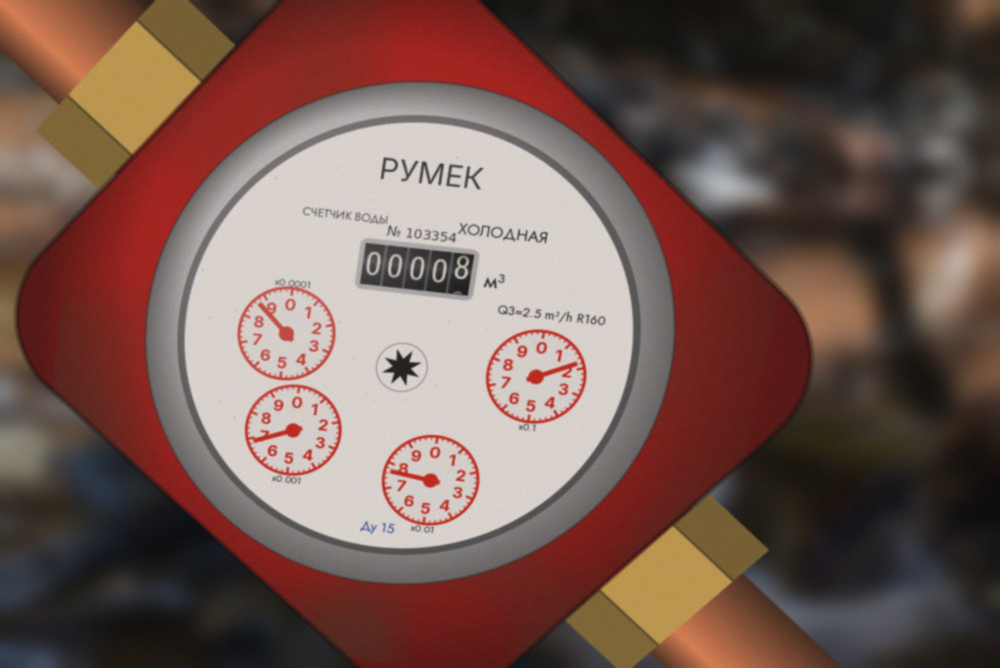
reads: 8.1768m³
